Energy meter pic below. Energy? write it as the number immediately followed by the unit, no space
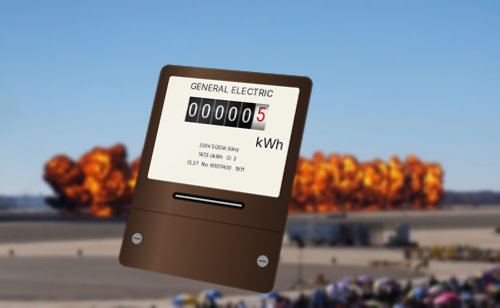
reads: 0.5kWh
